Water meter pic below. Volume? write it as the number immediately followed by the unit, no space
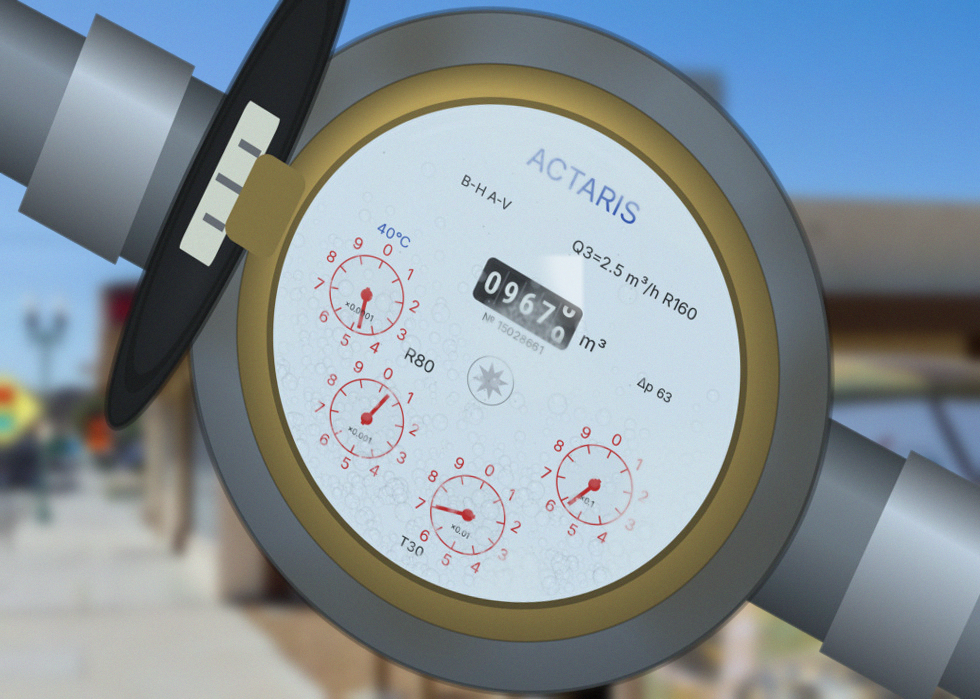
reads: 9678.5704m³
